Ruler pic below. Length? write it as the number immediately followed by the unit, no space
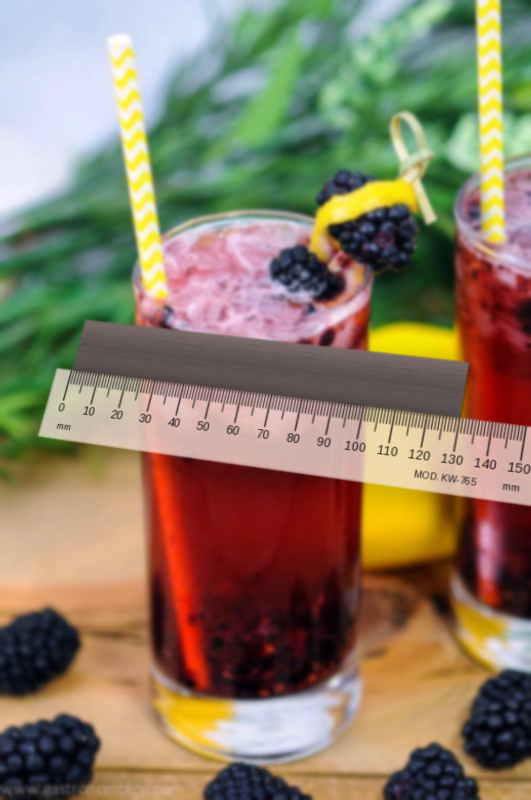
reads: 130mm
